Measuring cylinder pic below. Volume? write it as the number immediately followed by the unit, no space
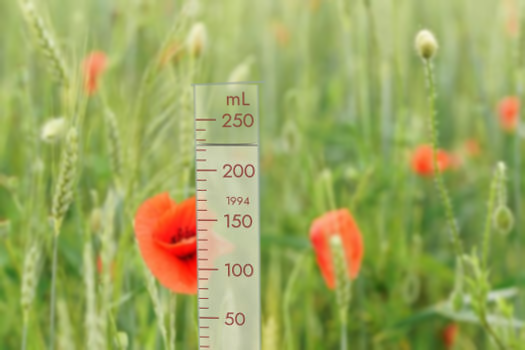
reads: 225mL
